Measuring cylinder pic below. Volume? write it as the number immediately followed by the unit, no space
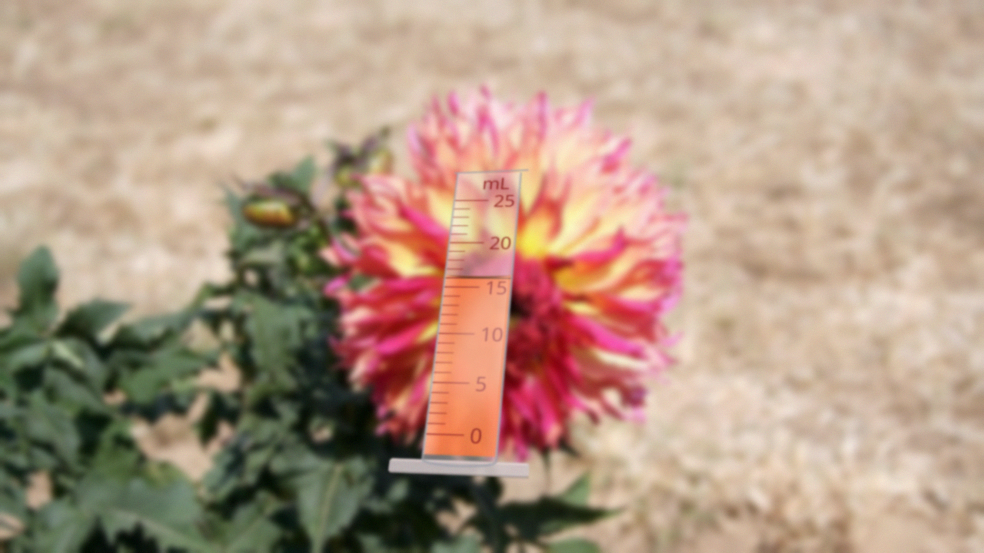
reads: 16mL
